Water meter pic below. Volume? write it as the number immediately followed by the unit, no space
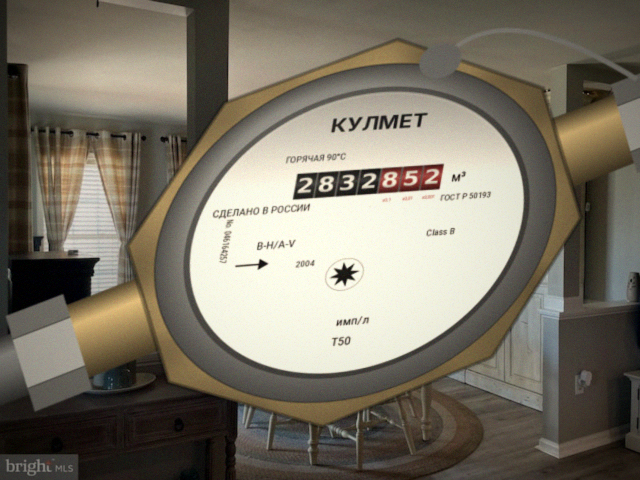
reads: 2832.852m³
